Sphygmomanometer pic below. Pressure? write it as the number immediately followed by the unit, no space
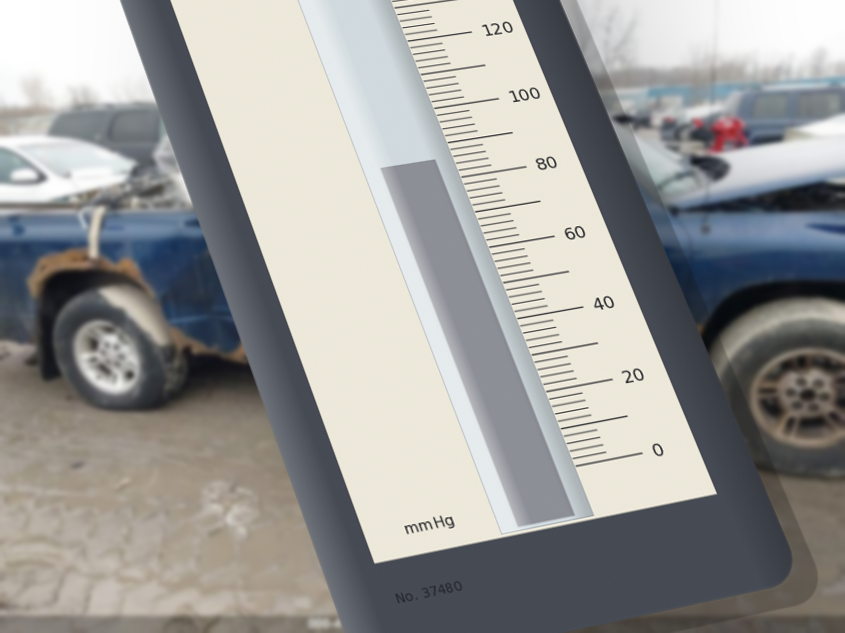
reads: 86mmHg
